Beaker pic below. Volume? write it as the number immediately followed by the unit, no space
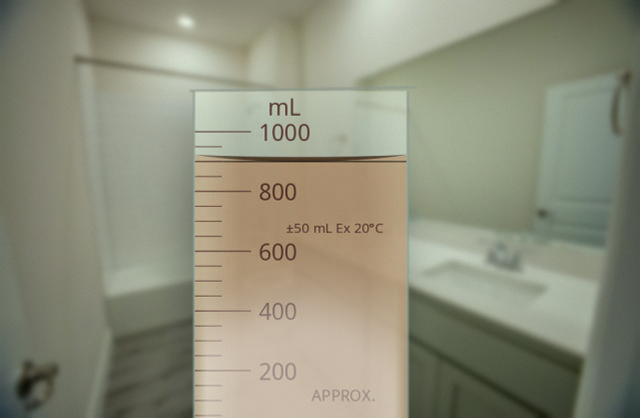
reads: 900mL
